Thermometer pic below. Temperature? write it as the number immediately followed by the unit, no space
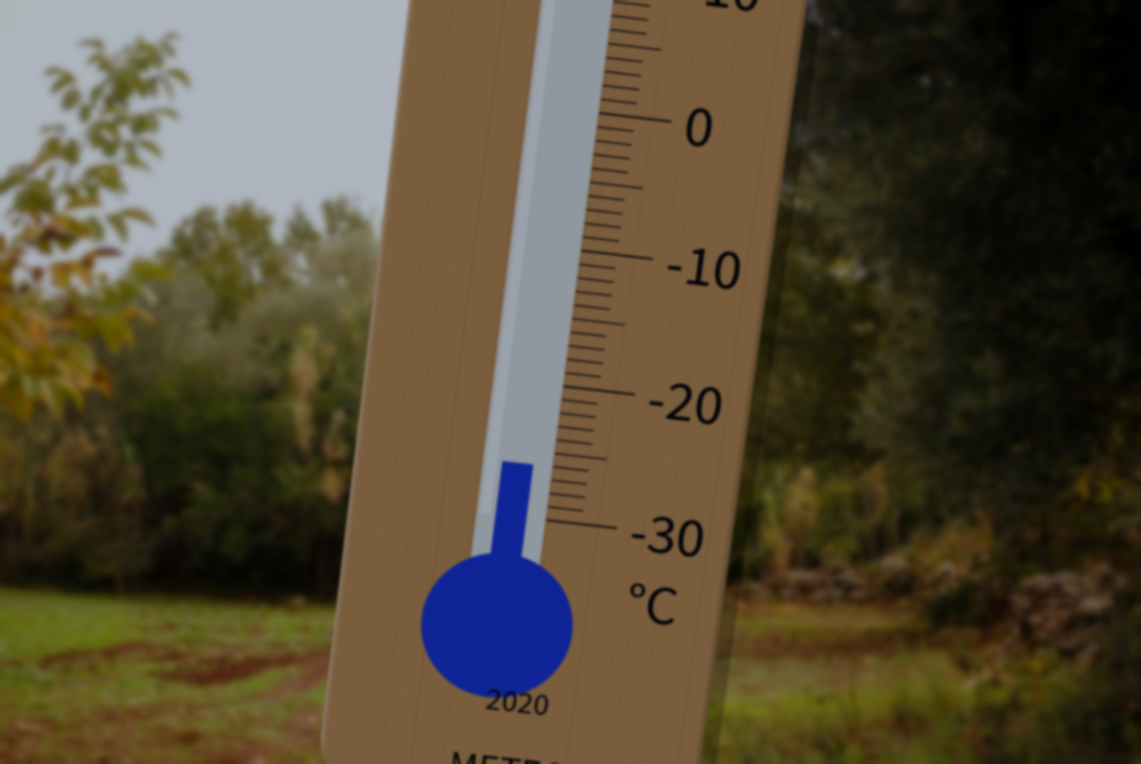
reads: -26°C
